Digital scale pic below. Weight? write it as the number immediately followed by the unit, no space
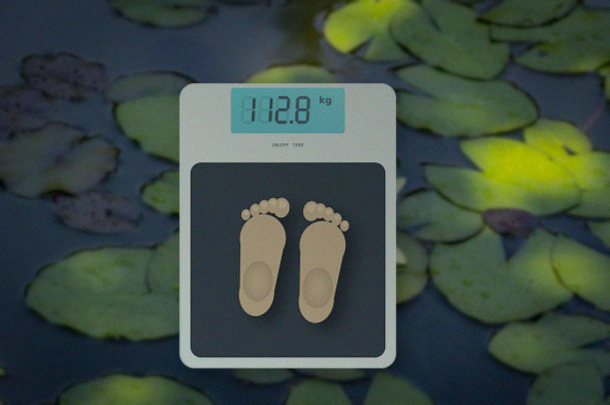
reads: 112.8kg
